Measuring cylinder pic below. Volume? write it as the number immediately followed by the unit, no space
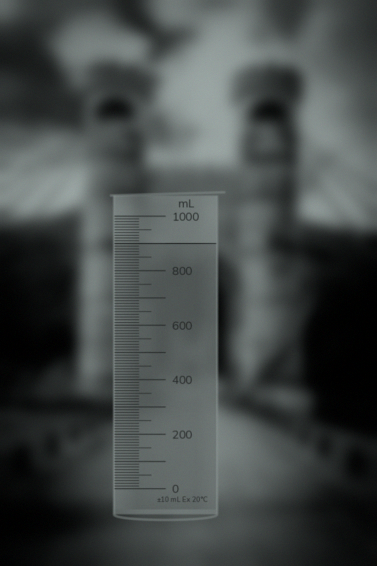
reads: 900mL
